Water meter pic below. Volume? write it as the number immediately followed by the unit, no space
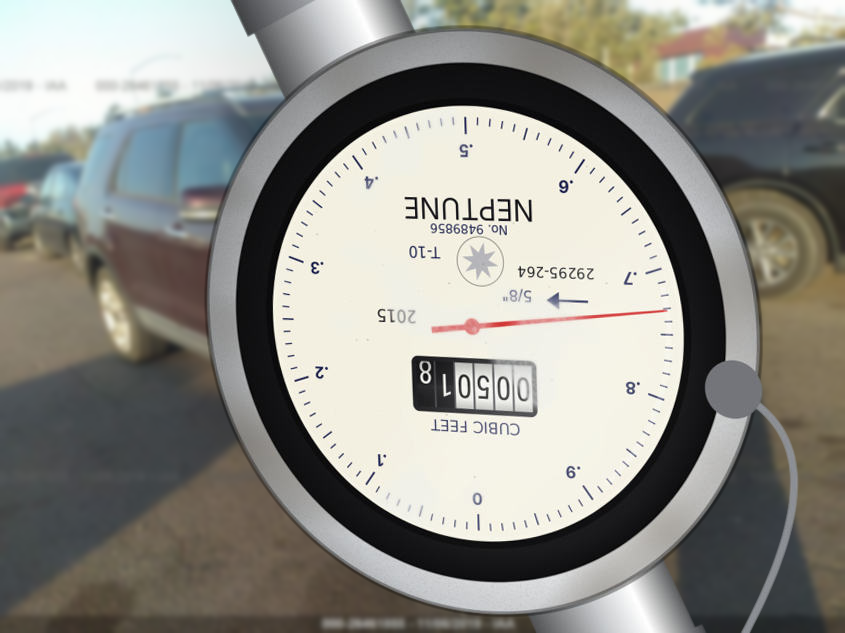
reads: 5017.73ft³
